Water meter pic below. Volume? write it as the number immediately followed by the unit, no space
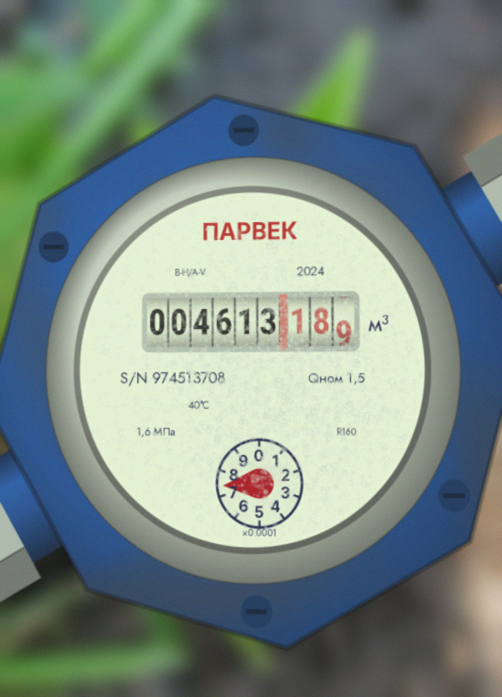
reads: 4613.1887m³
